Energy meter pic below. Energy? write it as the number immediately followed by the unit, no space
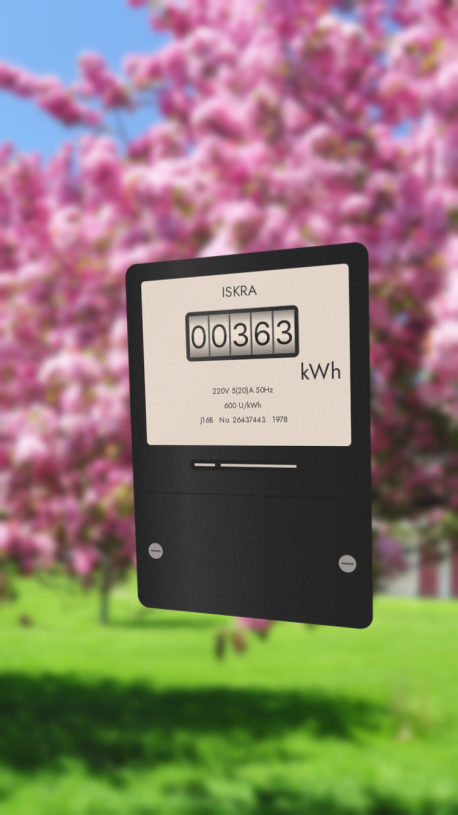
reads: 363kWh
